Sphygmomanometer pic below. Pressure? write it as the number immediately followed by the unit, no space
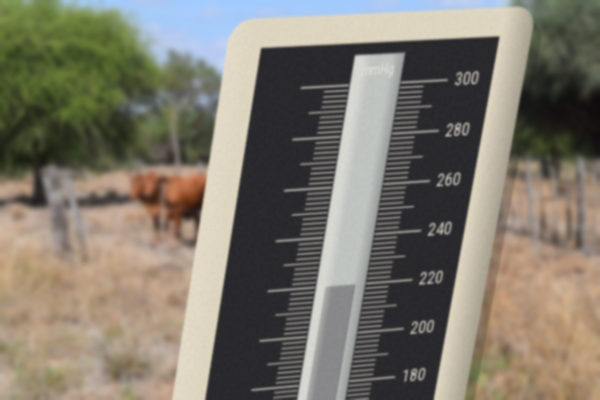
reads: 220mmHg
